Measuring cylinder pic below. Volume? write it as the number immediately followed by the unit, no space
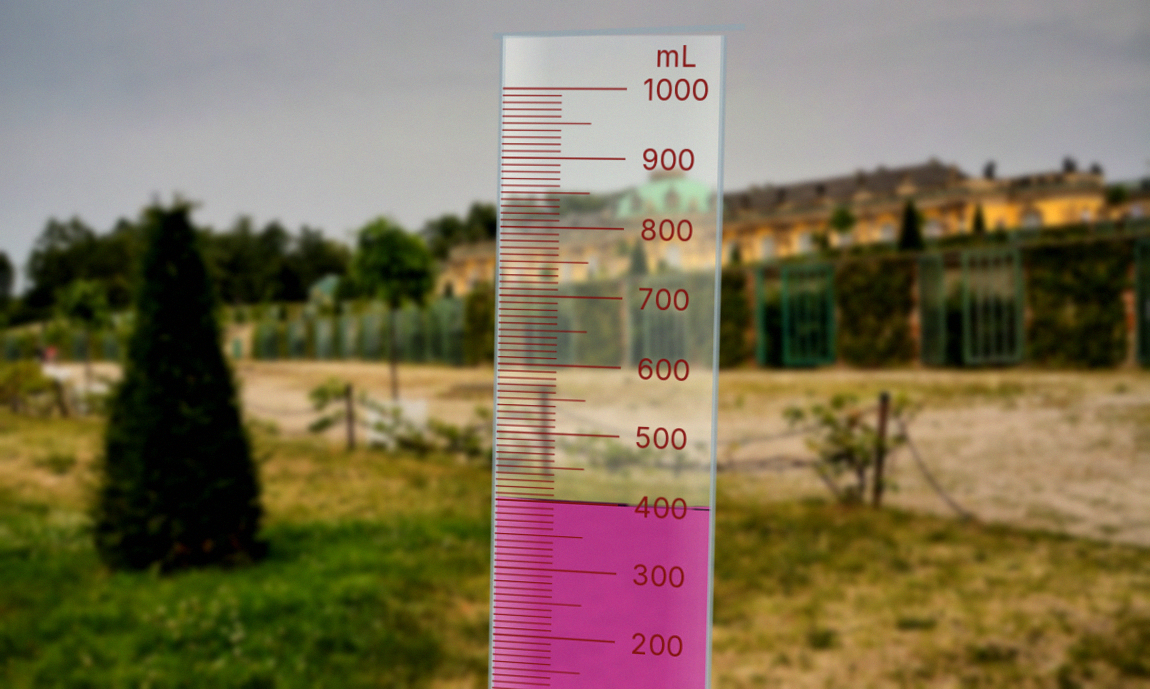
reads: 400mL
